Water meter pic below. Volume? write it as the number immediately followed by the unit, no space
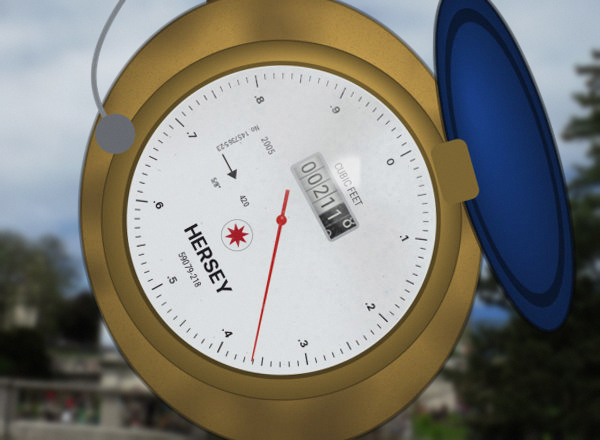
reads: 2118.36ft³
